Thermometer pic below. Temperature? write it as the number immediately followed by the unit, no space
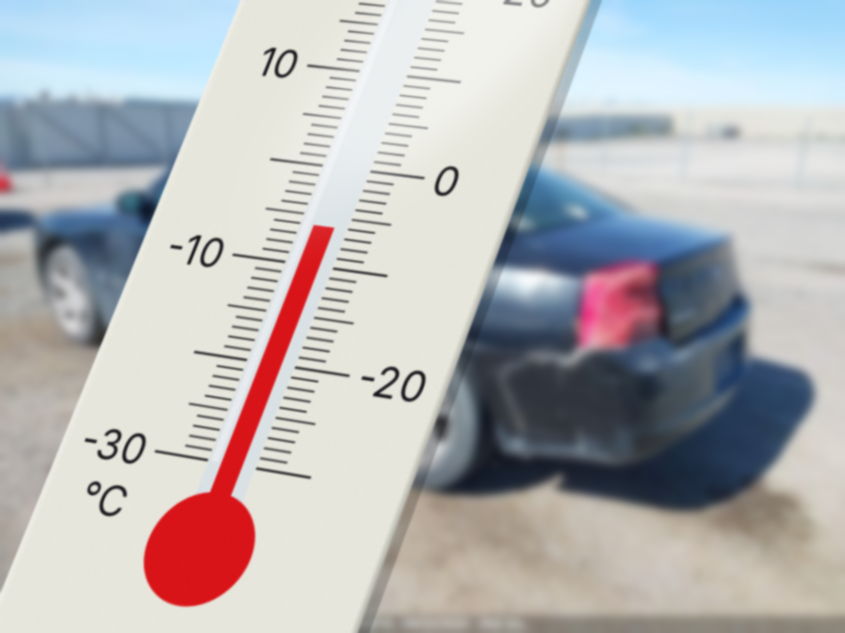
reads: -6°C
